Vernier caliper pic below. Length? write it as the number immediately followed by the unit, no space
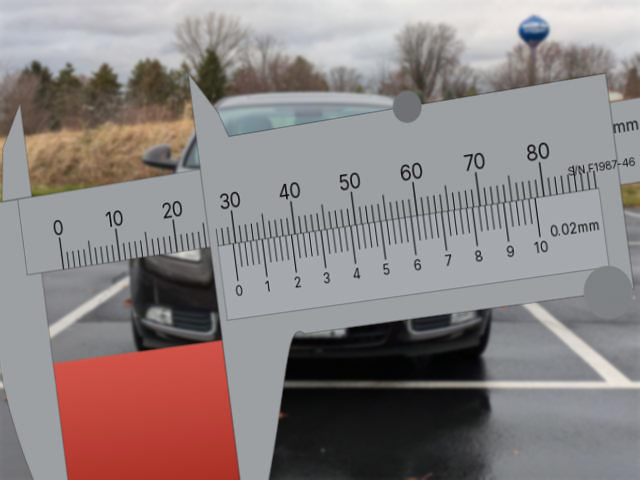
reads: 29.6mm
